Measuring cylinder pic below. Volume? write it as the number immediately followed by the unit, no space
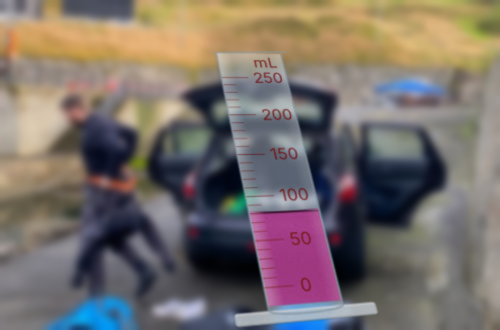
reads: 80mL
